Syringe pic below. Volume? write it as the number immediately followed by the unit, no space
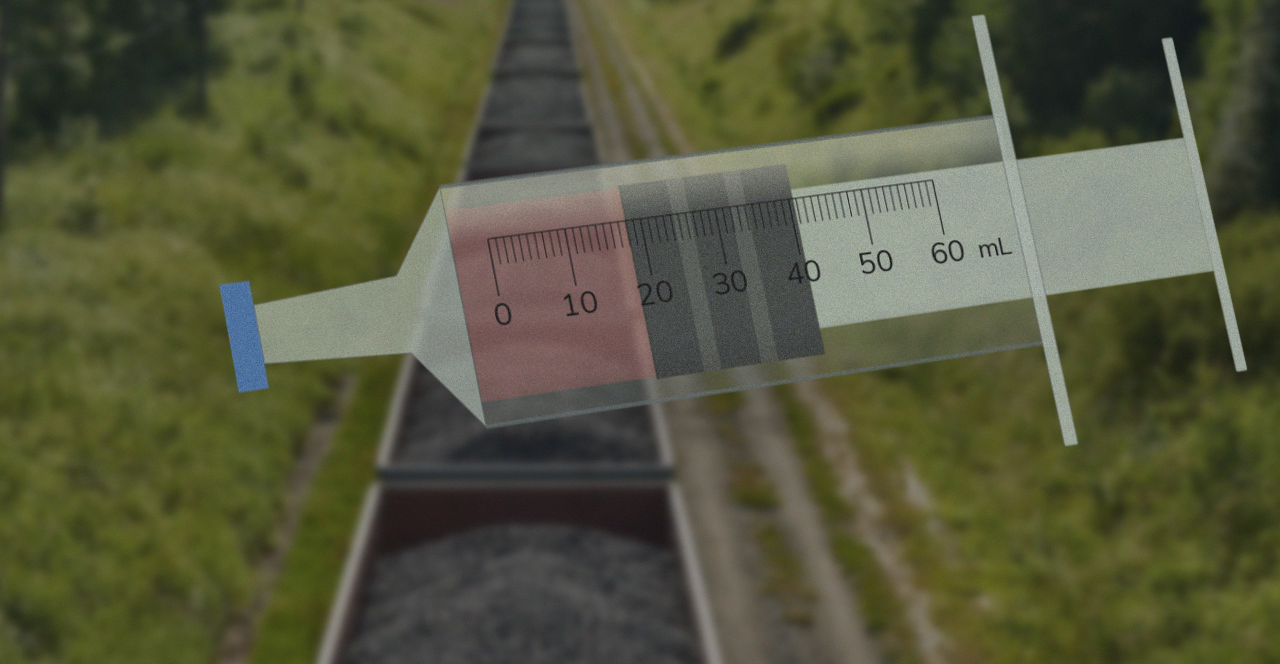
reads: 18mL
